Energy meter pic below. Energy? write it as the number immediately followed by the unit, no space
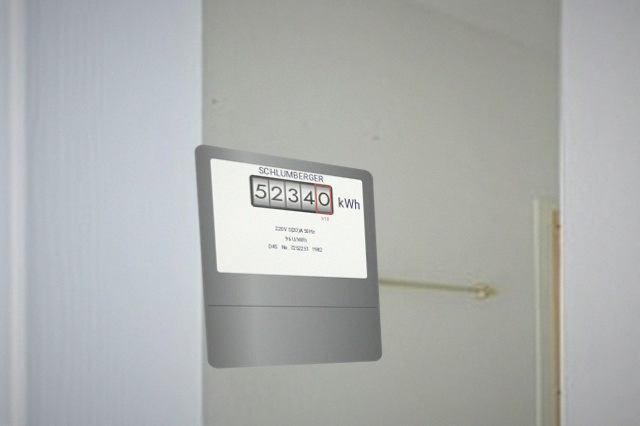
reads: 5234.0kWh
